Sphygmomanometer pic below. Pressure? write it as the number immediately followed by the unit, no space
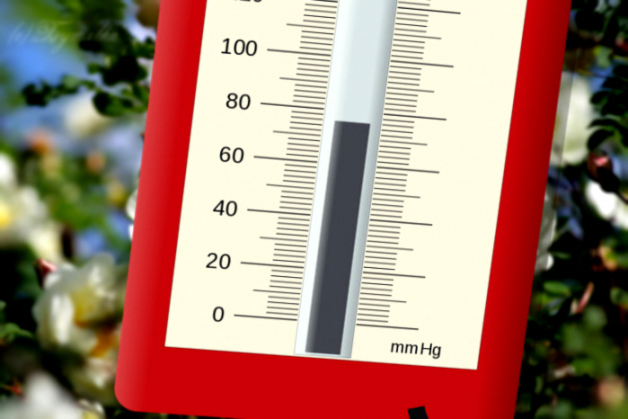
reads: 76mmHg
